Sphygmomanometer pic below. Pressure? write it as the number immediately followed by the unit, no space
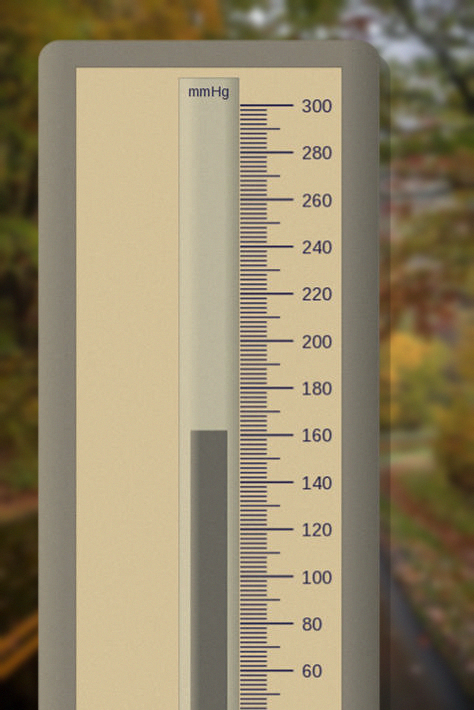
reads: 162mmHg
